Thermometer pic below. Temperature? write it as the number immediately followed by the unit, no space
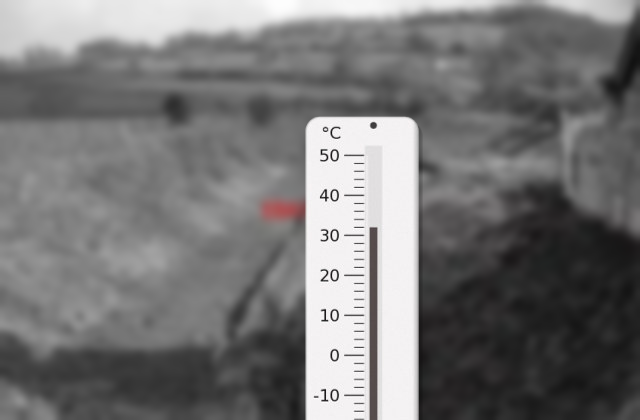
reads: 32°C
